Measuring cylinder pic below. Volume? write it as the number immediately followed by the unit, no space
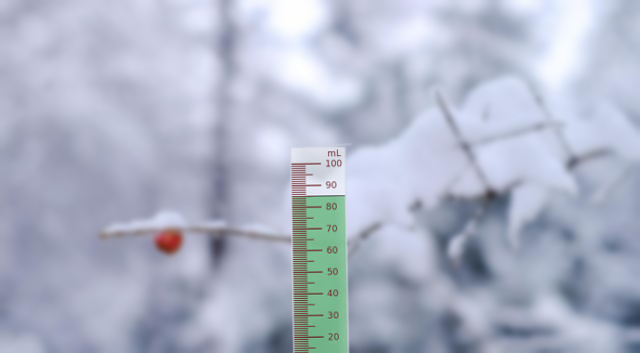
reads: 85mL
